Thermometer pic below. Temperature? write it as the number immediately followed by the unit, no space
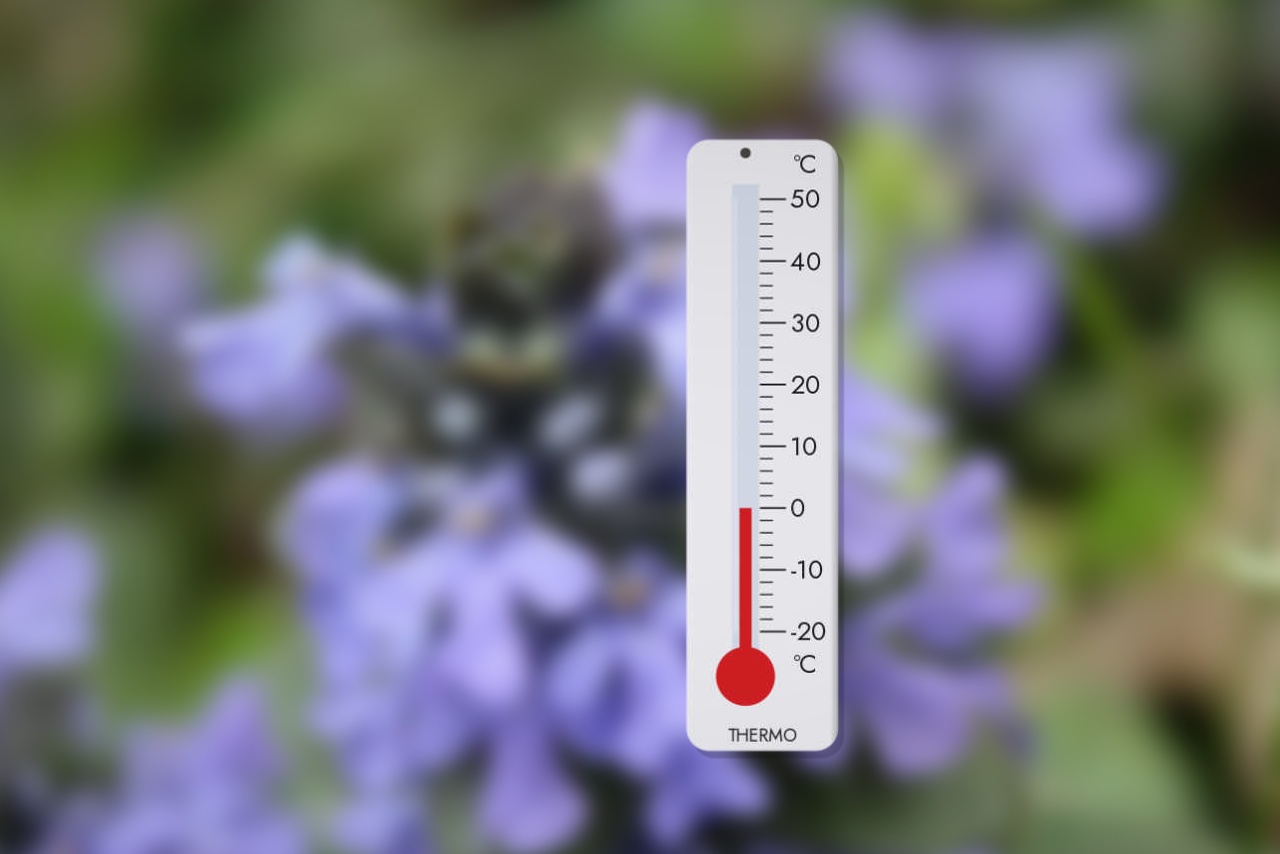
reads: 0°C
